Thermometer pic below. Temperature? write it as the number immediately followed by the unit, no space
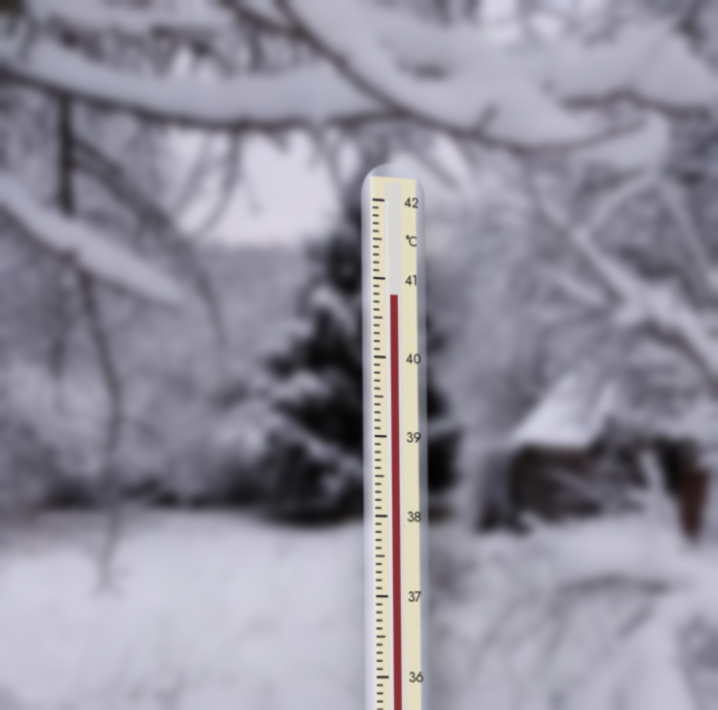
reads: 40.8°C
